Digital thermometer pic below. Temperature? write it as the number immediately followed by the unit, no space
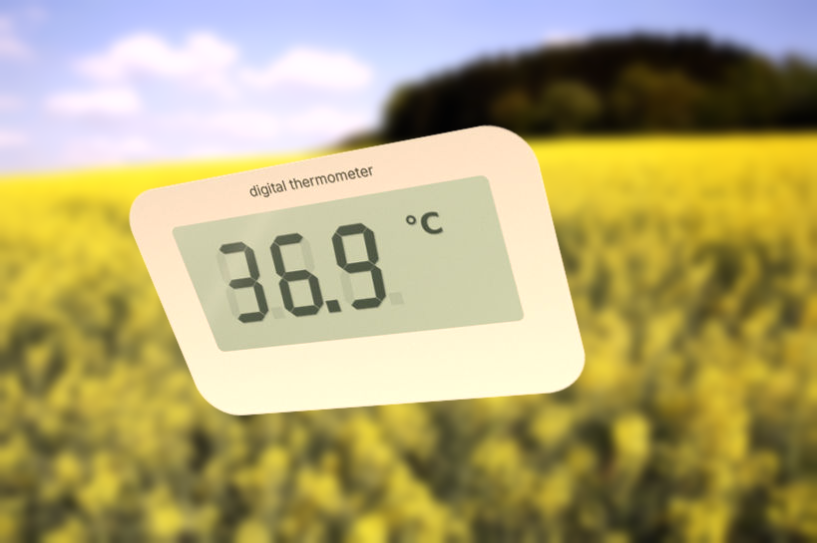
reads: 36.9°C
